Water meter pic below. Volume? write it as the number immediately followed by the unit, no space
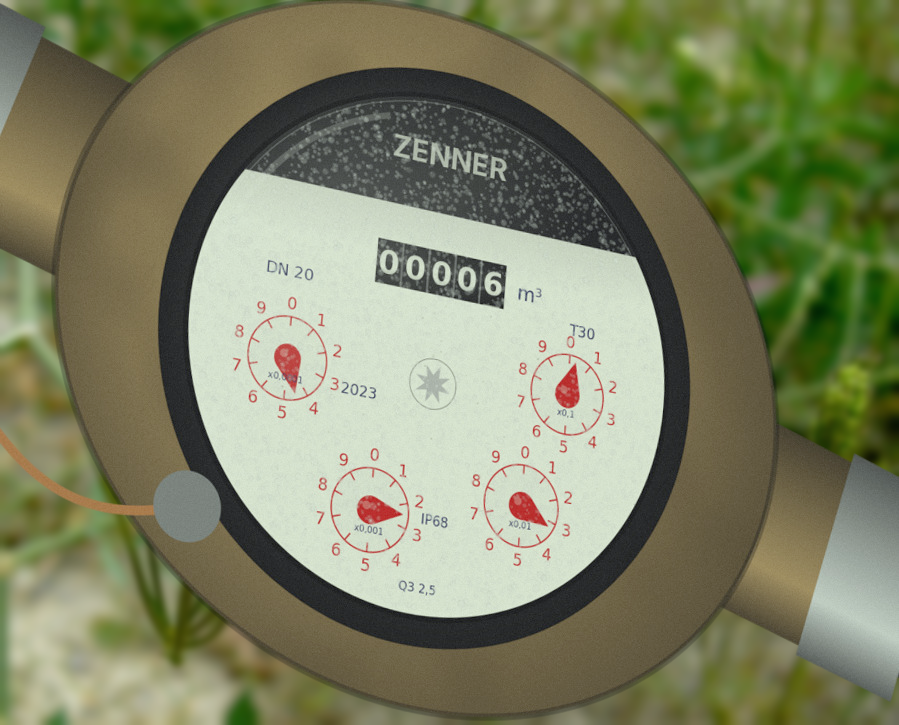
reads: 6.0324m³
